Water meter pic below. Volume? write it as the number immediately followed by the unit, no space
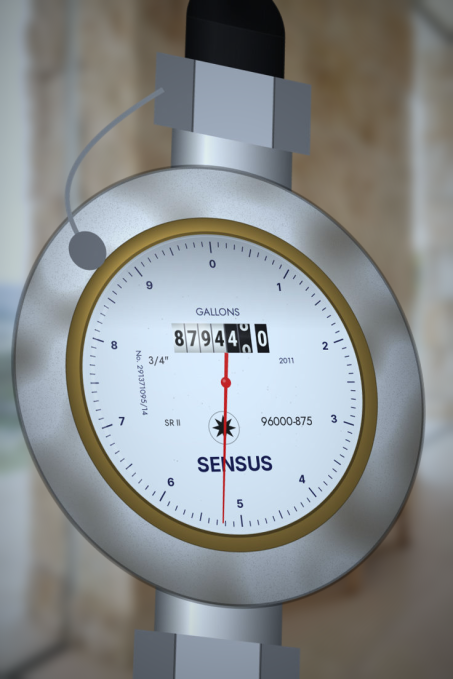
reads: 8794485.2gal
